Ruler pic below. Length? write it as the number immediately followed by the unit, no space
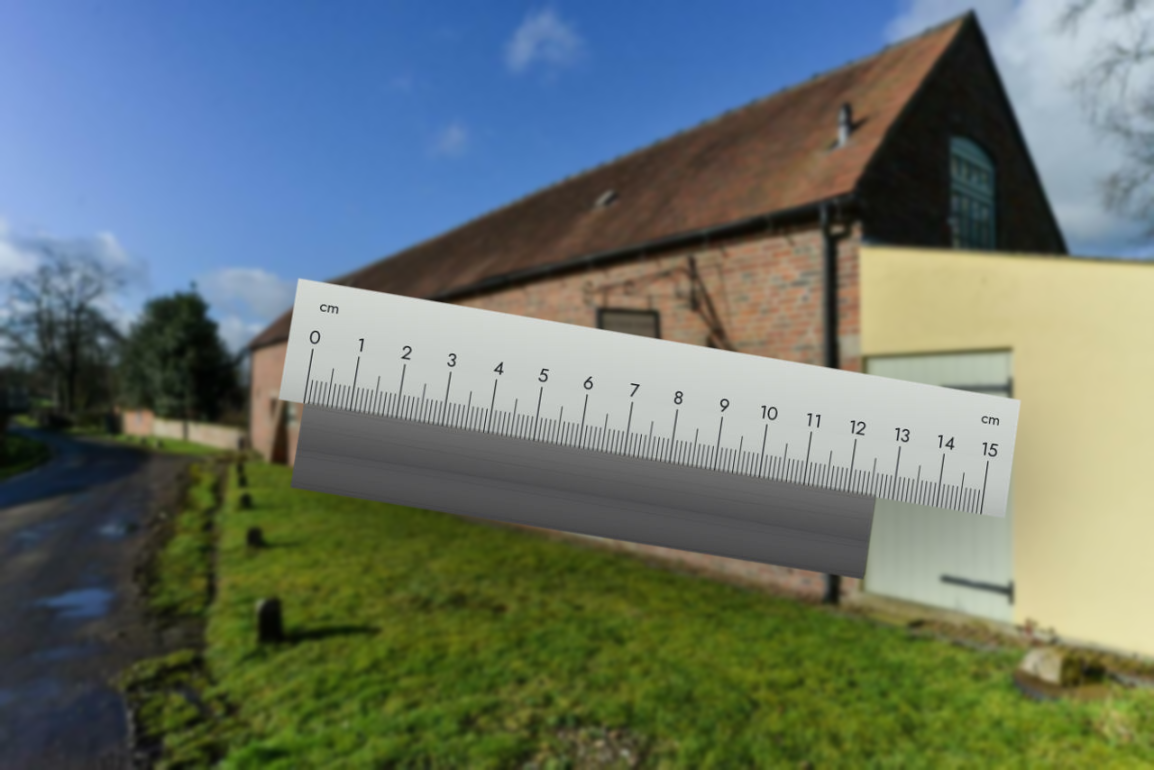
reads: 12.6cm
